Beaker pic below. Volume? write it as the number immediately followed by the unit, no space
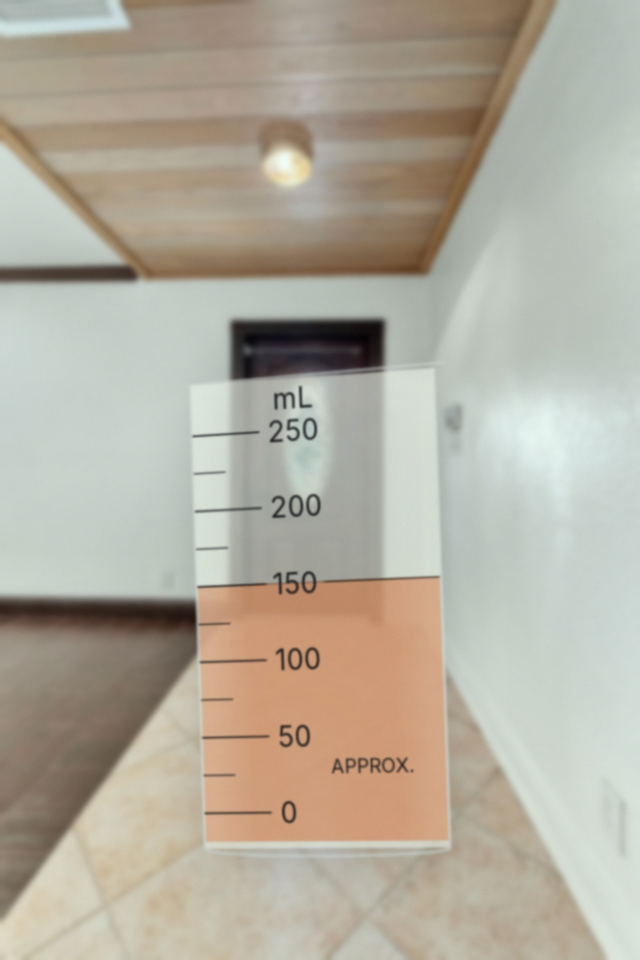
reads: 150mL
